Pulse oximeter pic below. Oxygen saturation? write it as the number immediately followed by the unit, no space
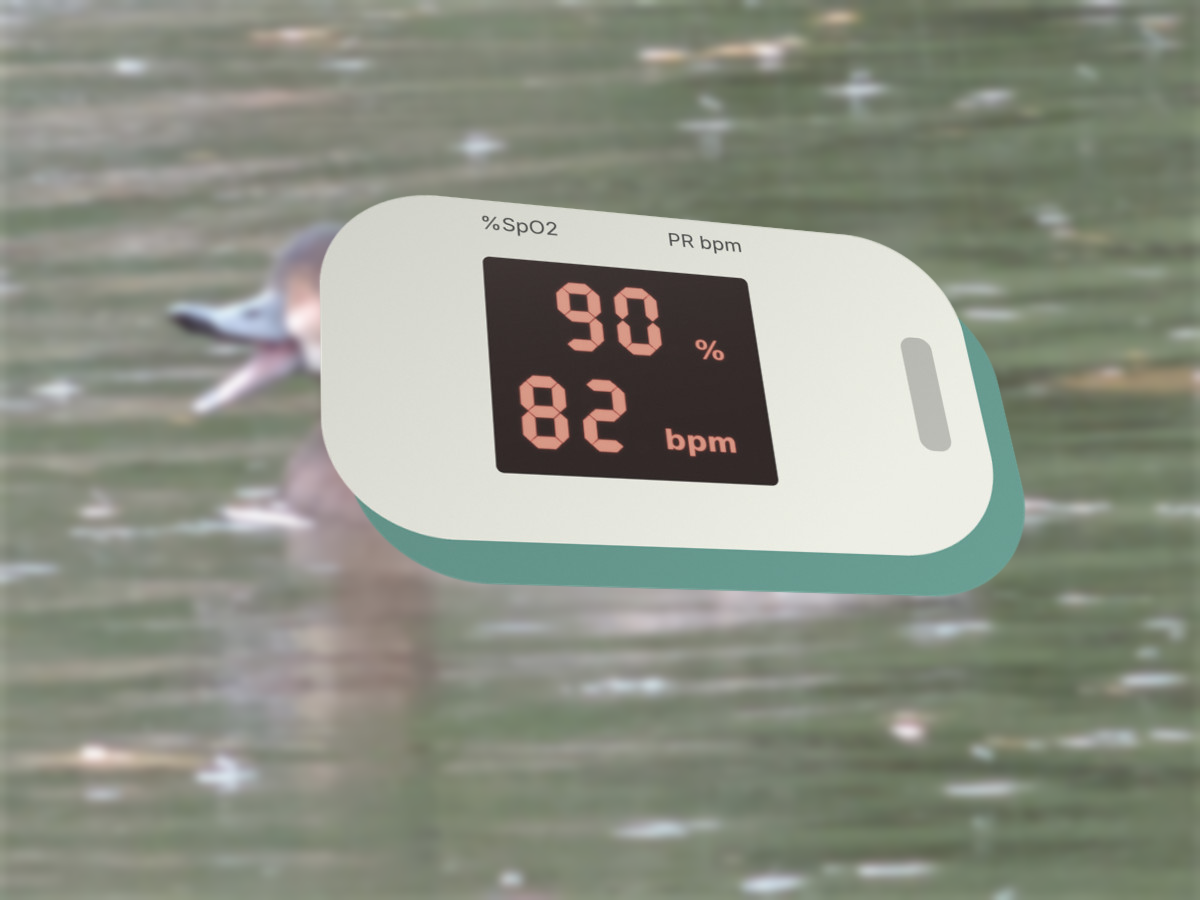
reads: 90%
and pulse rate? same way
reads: 82bpm
